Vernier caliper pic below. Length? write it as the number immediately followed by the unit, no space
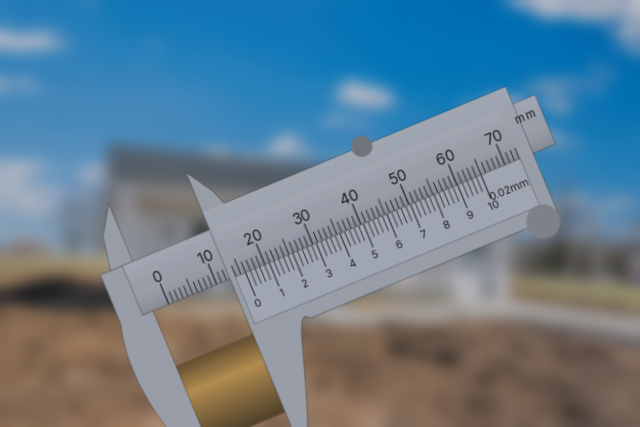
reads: 16.0mm
